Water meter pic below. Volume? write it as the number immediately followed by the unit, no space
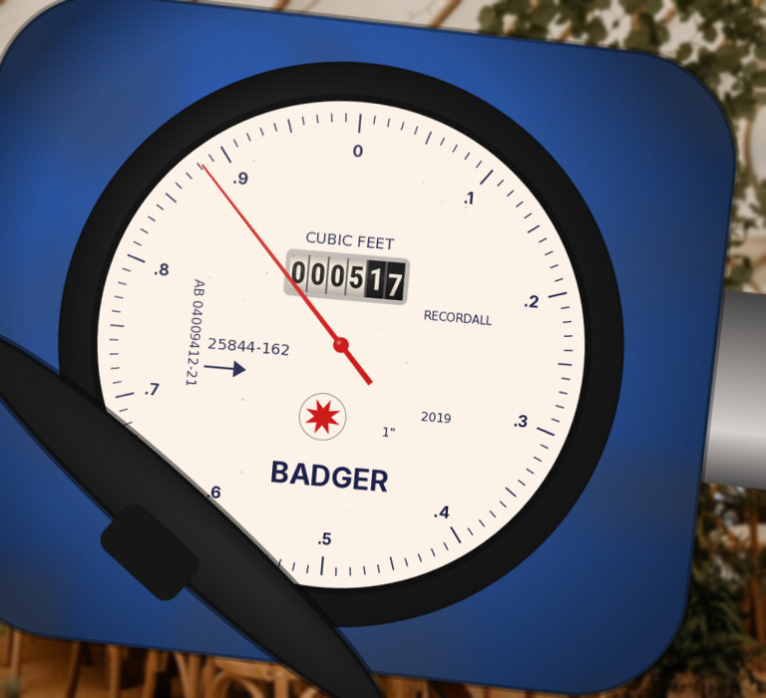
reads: 516.88ft³
